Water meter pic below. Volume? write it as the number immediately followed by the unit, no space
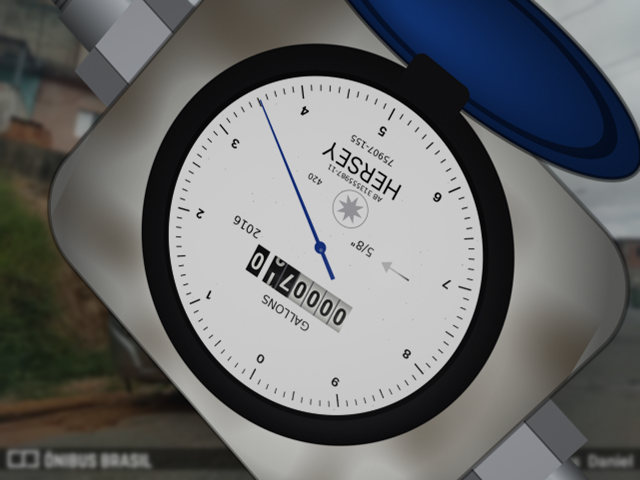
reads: 713.5gal
